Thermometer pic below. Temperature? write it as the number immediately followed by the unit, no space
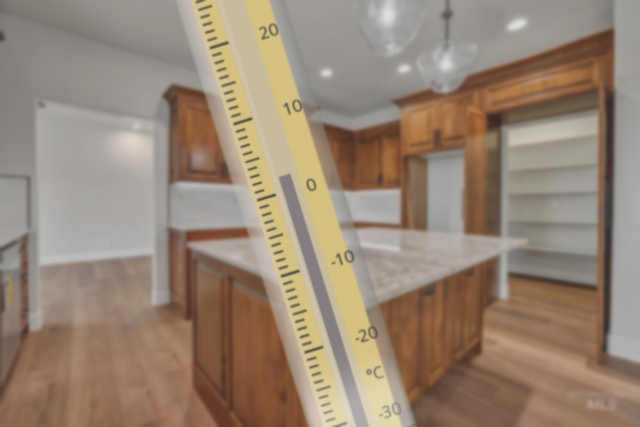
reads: 2°C
